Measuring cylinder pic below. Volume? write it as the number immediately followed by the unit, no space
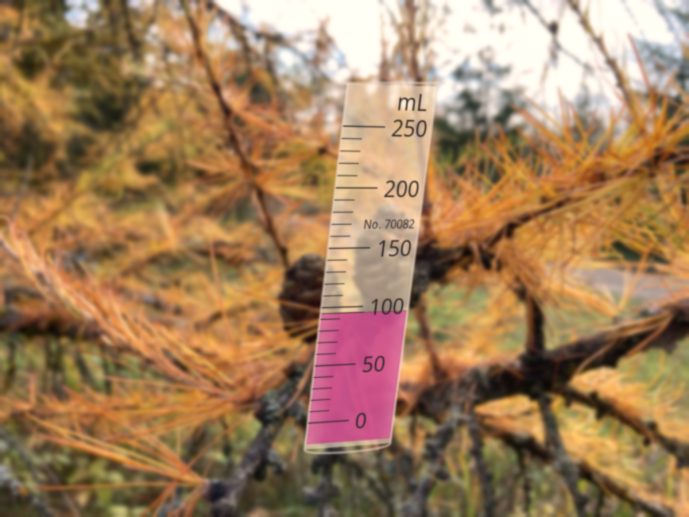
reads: 95mL
